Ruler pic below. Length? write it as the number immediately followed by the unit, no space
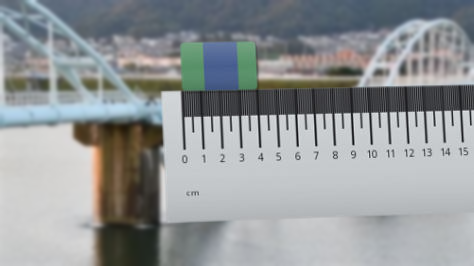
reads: 4cm
